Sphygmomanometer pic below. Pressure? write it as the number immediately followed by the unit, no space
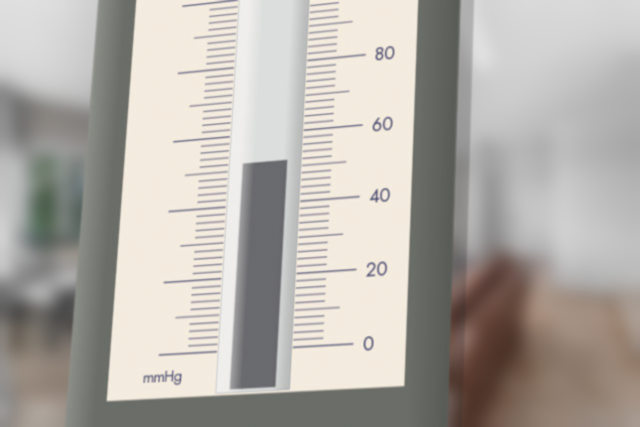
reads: 52mmHg
